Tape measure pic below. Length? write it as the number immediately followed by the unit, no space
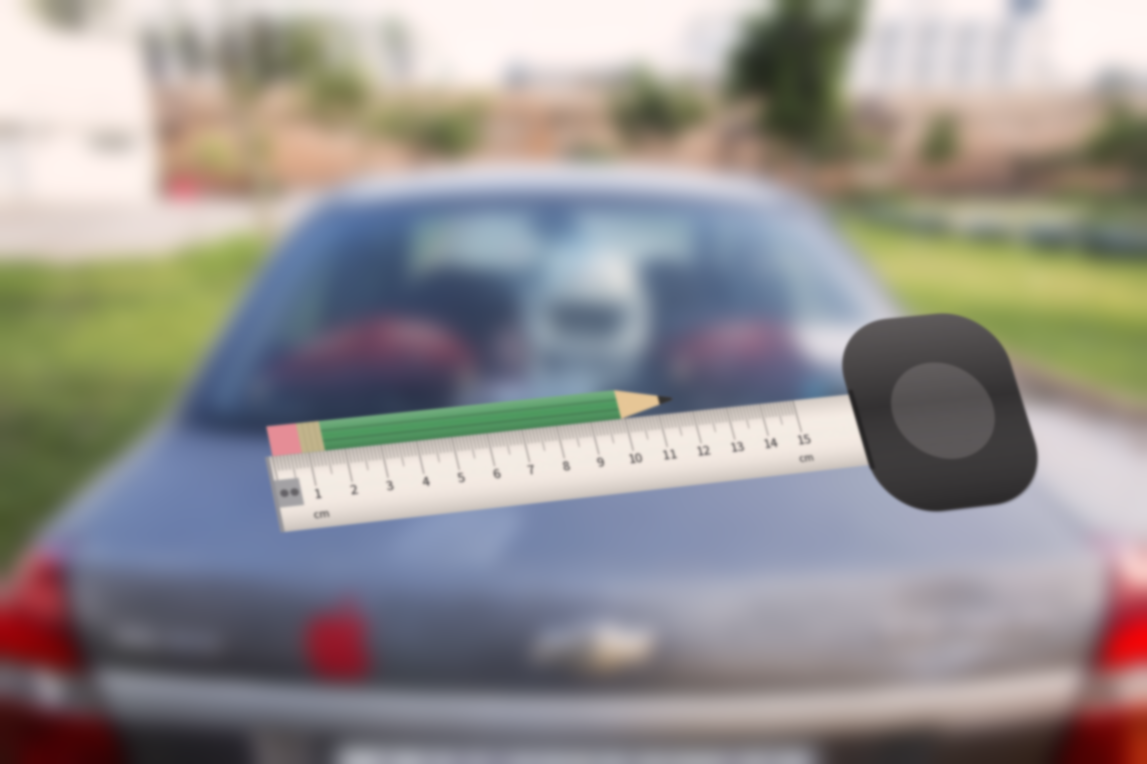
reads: 11.5cm
